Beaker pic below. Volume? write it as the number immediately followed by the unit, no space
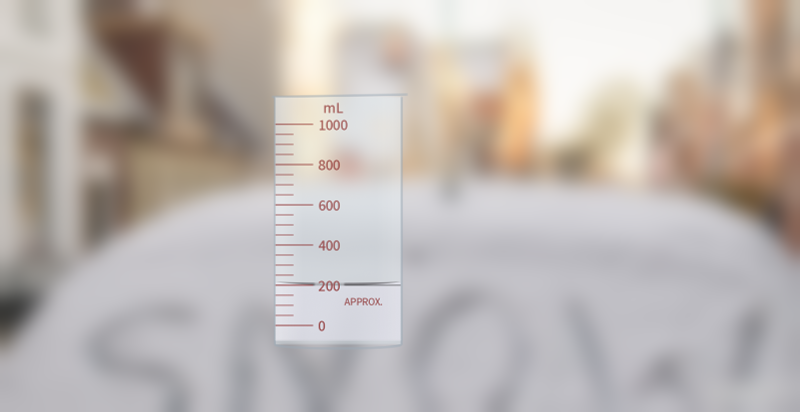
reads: 200mL
